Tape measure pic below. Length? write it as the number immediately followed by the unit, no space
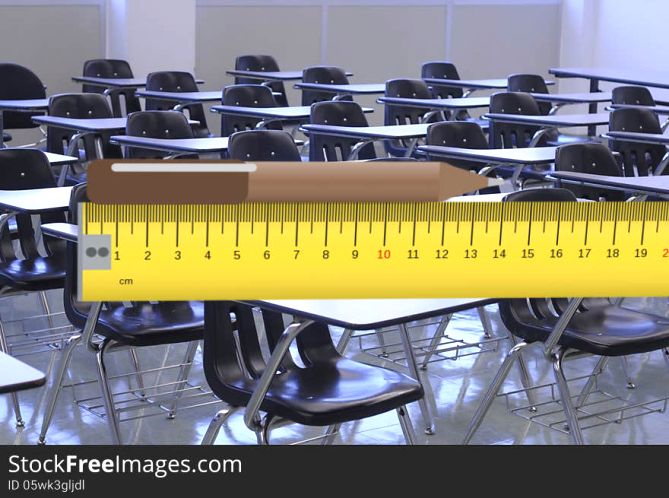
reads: 14cm
